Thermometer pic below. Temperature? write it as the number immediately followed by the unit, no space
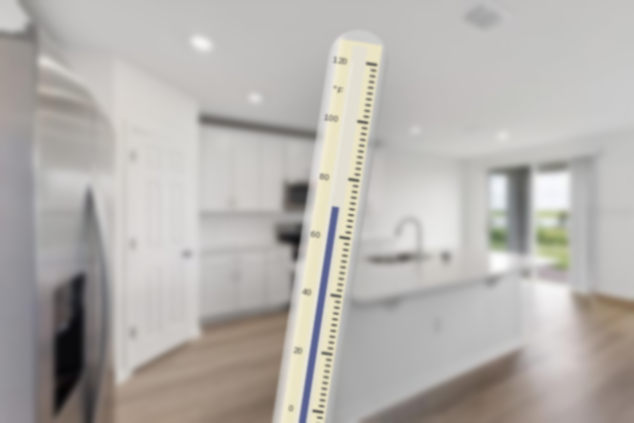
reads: 70°F
